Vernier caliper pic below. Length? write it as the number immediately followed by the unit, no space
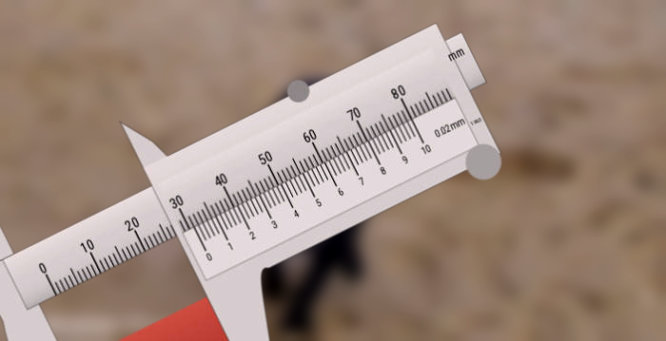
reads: 31.0mm
